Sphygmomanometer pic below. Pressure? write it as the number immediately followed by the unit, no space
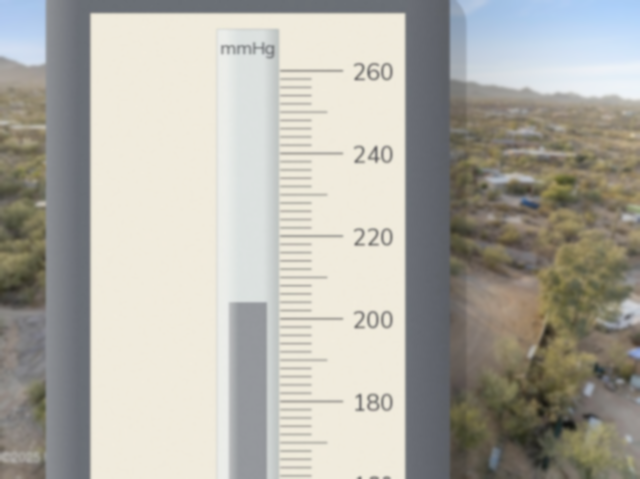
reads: 204mmHg
